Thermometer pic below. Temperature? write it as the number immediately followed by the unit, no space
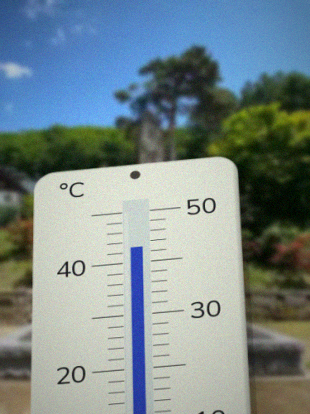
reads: 43°C
